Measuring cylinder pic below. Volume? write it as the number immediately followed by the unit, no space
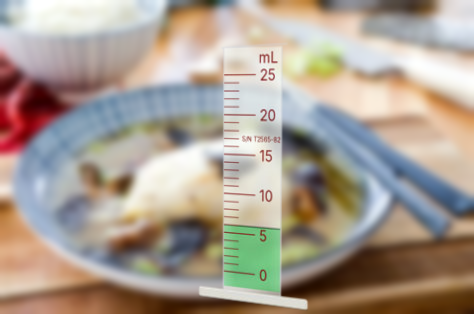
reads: 6mL
